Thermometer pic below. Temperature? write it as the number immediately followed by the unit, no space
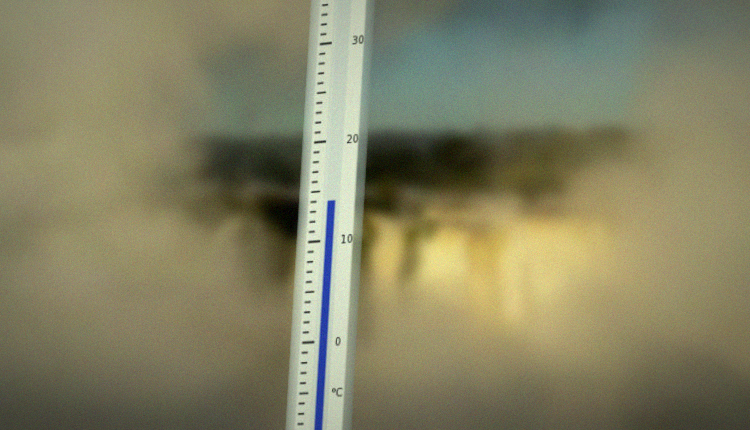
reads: 14°C
